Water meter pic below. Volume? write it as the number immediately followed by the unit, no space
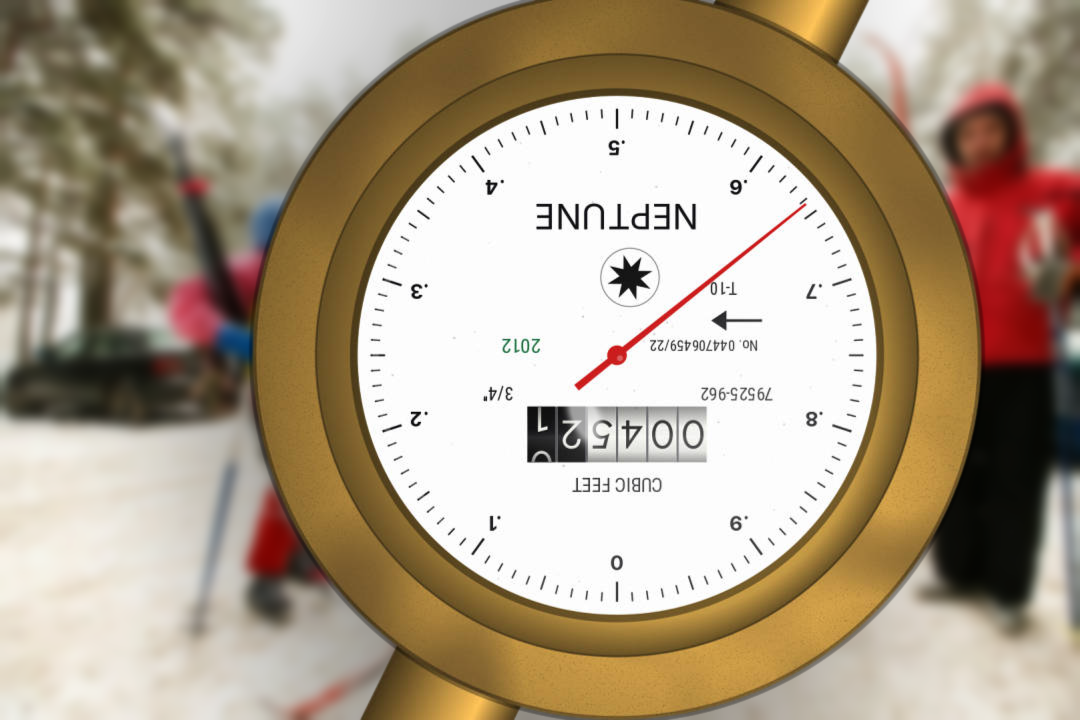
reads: 4520.64ft³
